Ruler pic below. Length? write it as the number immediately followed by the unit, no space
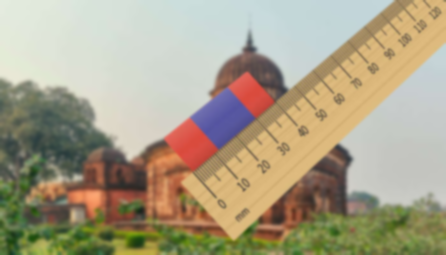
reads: 40mm
